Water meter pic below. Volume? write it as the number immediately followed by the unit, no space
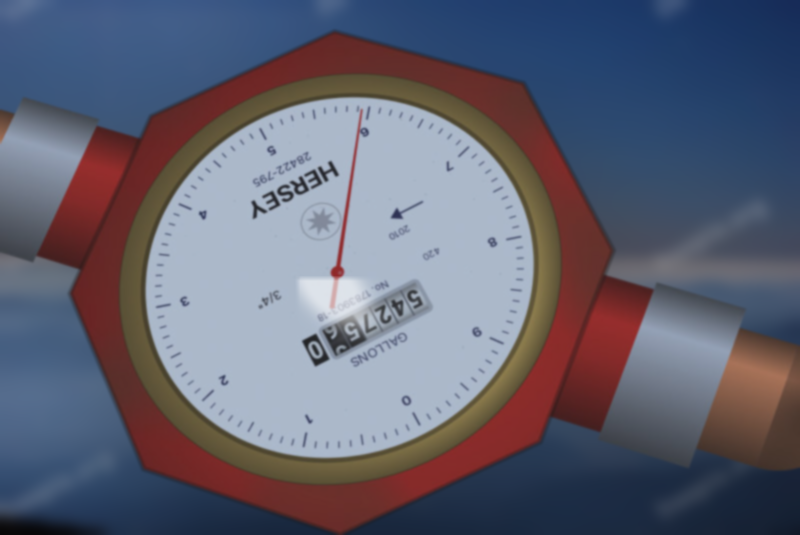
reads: 5427555.9gal
